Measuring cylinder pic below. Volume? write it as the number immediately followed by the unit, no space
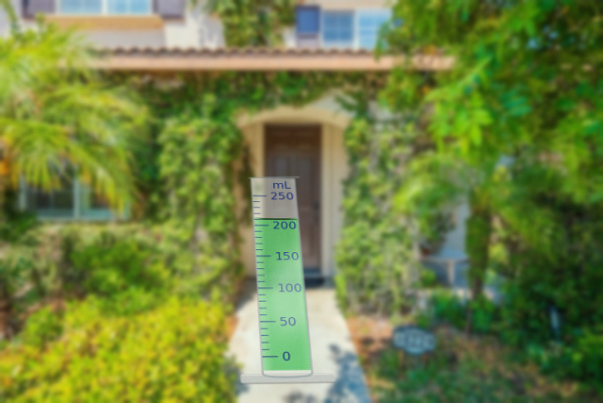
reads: 210mL
